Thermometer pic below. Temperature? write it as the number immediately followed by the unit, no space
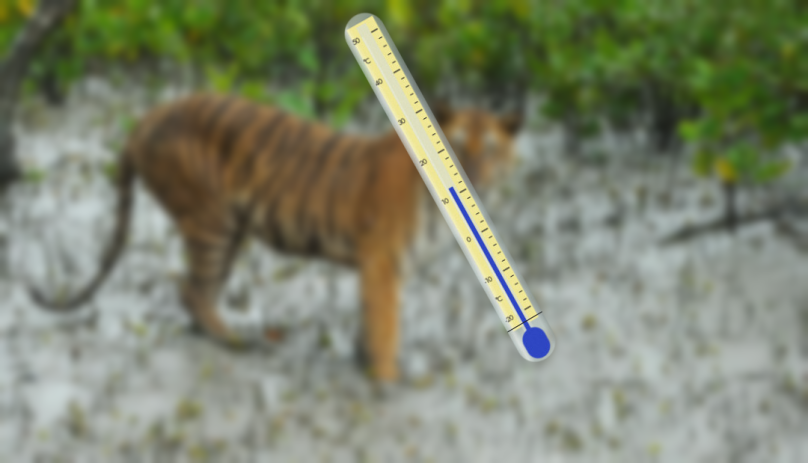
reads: 12°C
